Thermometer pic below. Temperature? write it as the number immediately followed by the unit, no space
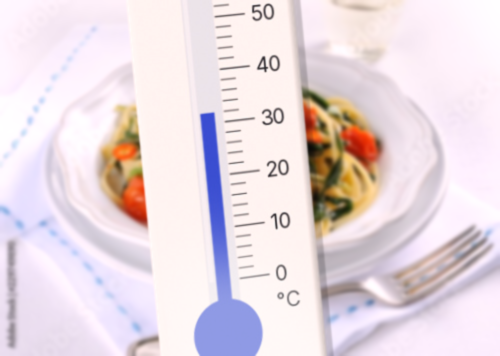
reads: 32°C
